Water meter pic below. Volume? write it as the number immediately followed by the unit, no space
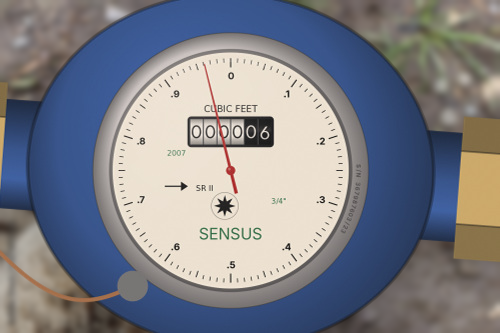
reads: 5.96ft³
